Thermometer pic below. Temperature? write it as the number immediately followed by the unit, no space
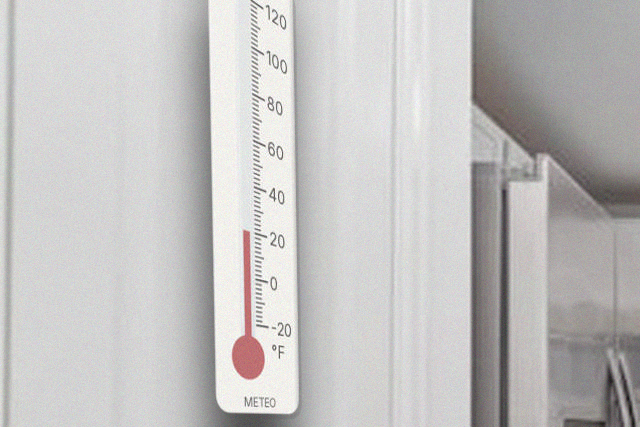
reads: 20°F
